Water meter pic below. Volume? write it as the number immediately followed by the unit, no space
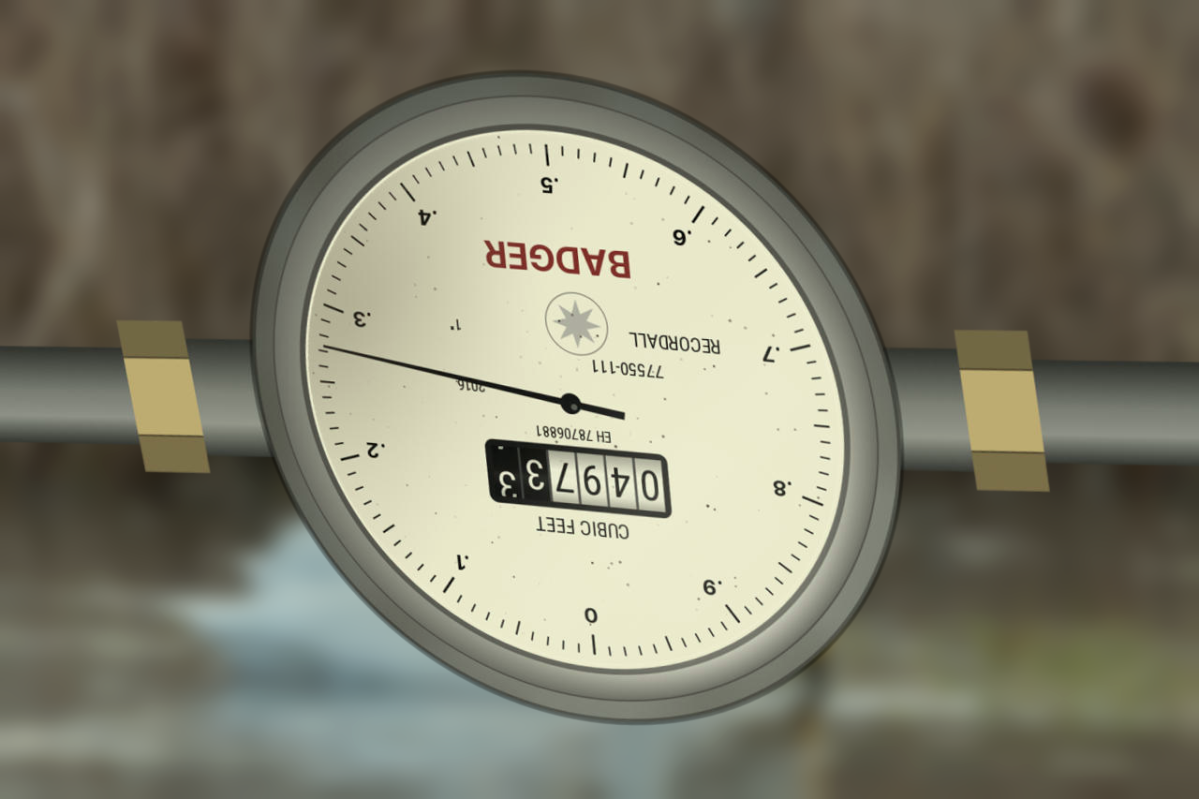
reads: 49733.27ft³
